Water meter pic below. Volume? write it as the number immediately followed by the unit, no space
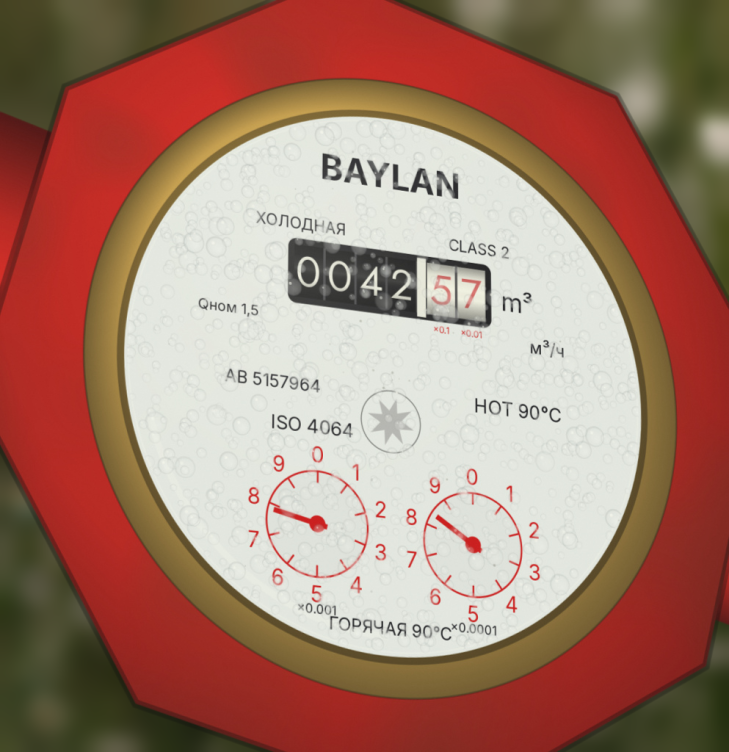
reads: 42.5778m³
